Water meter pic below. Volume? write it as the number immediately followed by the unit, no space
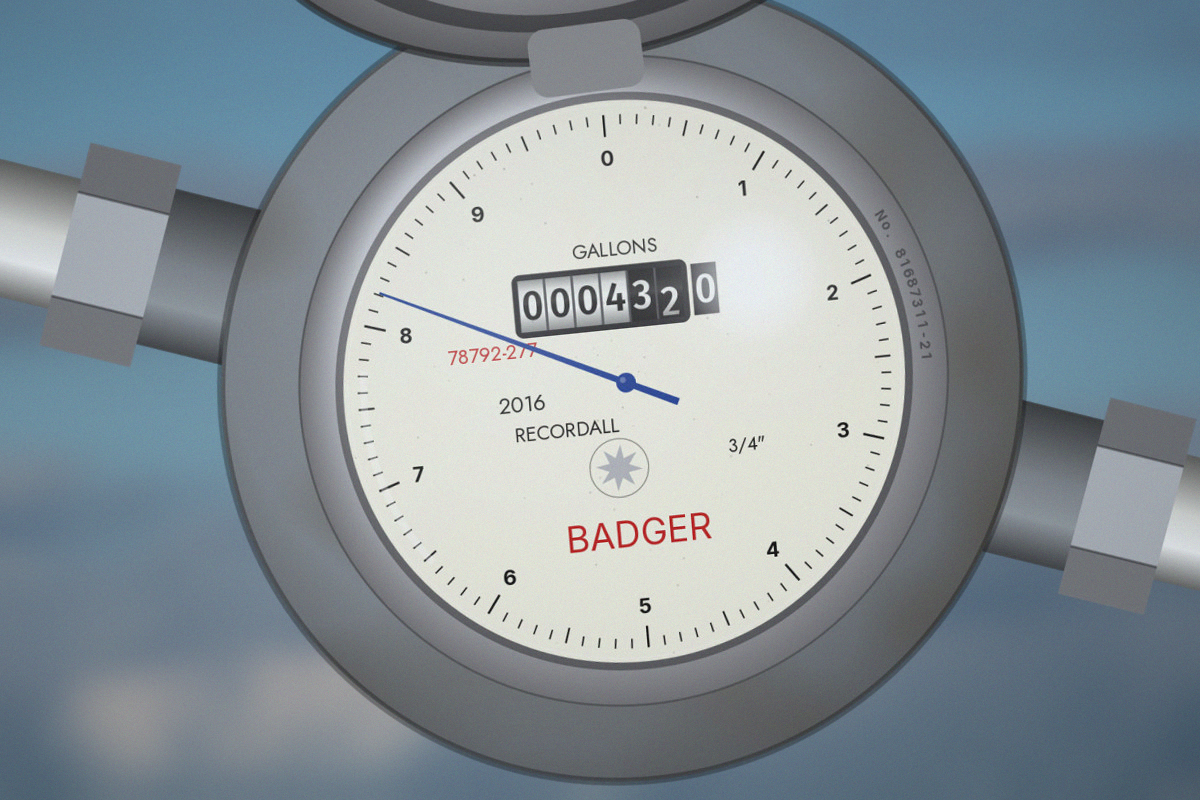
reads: 4318.2gal
